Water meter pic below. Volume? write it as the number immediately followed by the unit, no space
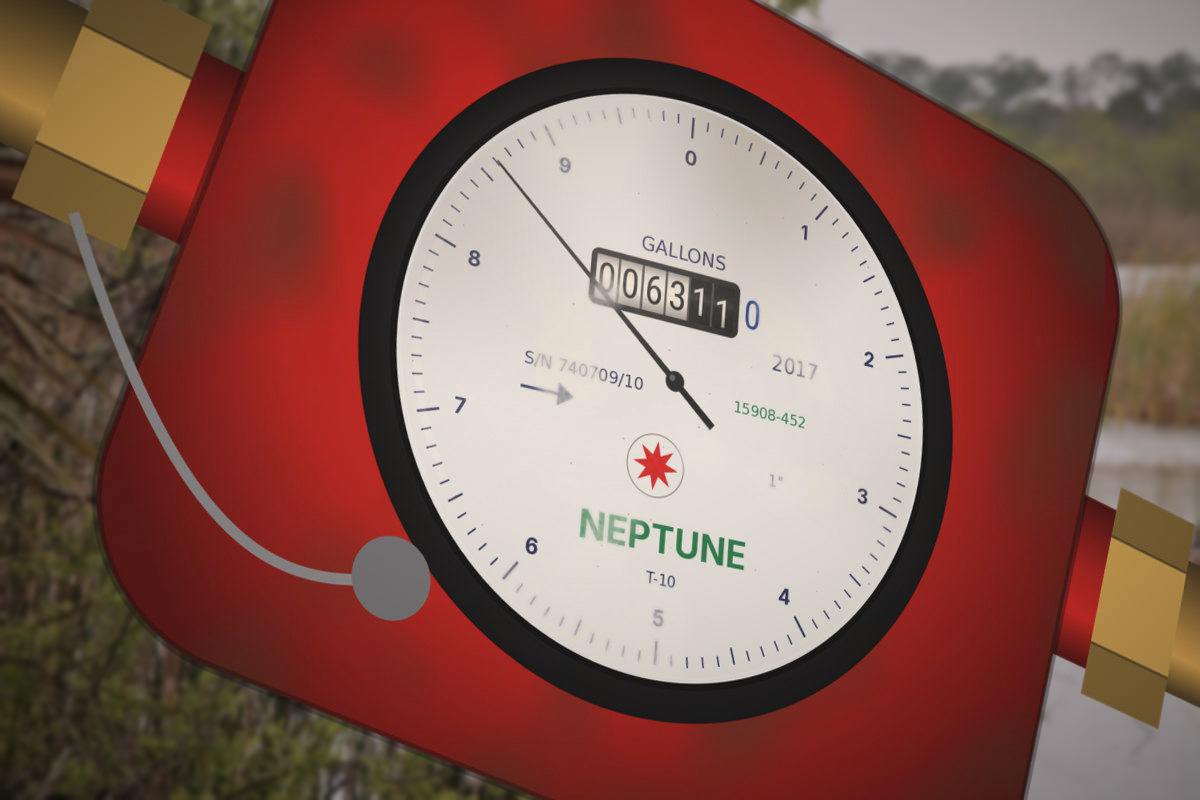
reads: 63108.6gal
